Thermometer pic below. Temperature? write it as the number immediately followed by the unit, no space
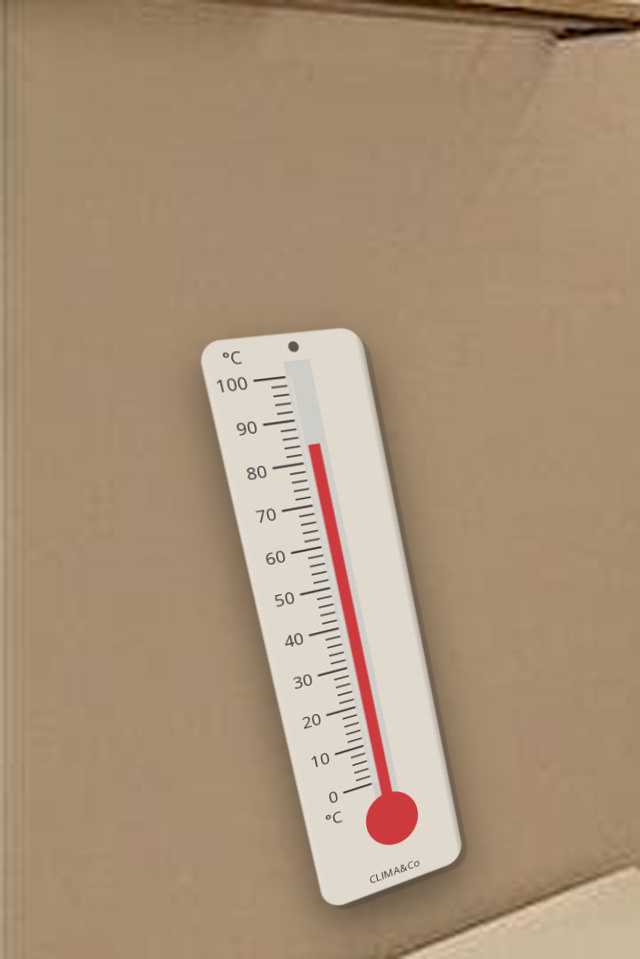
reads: 84°C
